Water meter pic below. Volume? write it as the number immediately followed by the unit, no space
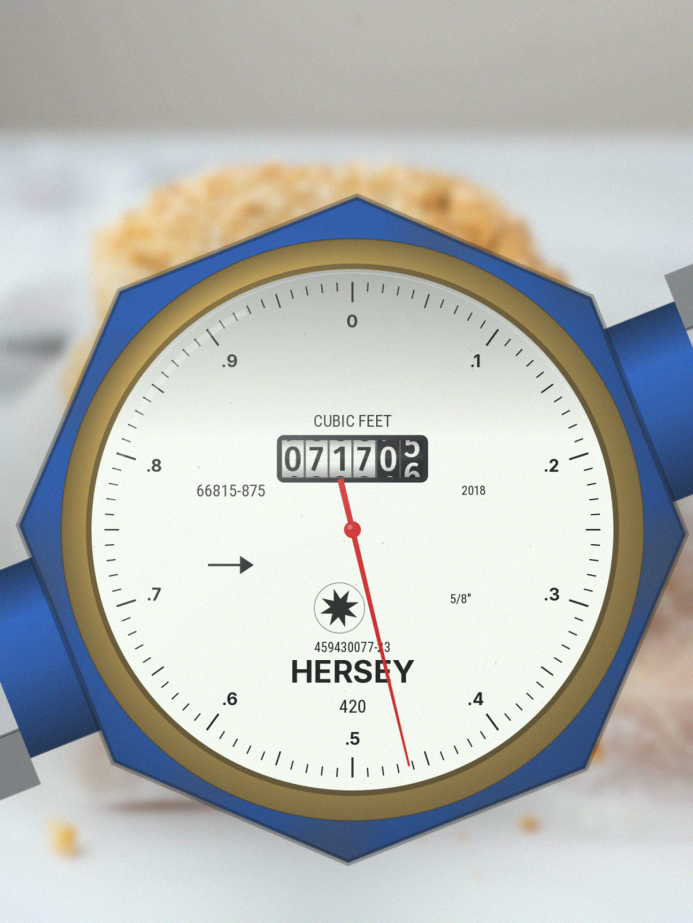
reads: 71705.46ft³
